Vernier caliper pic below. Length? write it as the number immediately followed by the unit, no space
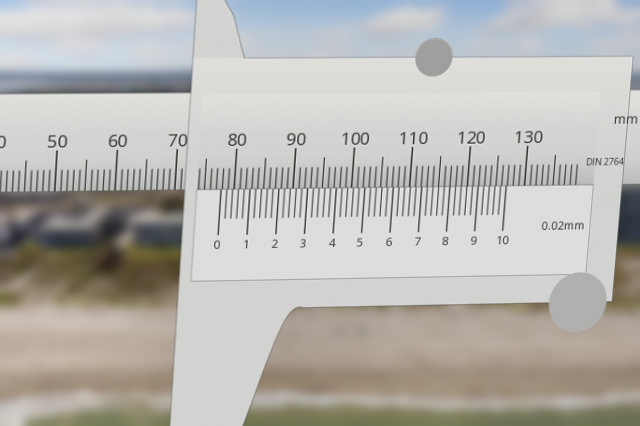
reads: 77.8mm
